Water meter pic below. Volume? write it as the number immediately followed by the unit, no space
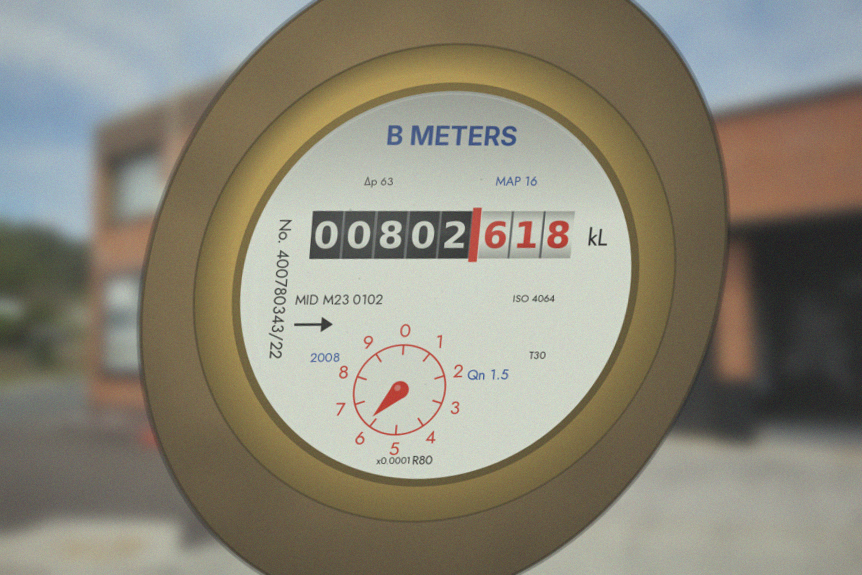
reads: 802.6186kL
